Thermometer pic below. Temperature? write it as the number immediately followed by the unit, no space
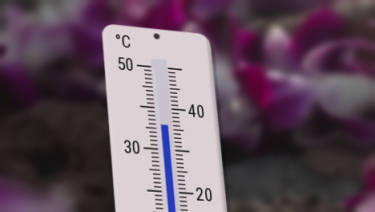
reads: 36°C
